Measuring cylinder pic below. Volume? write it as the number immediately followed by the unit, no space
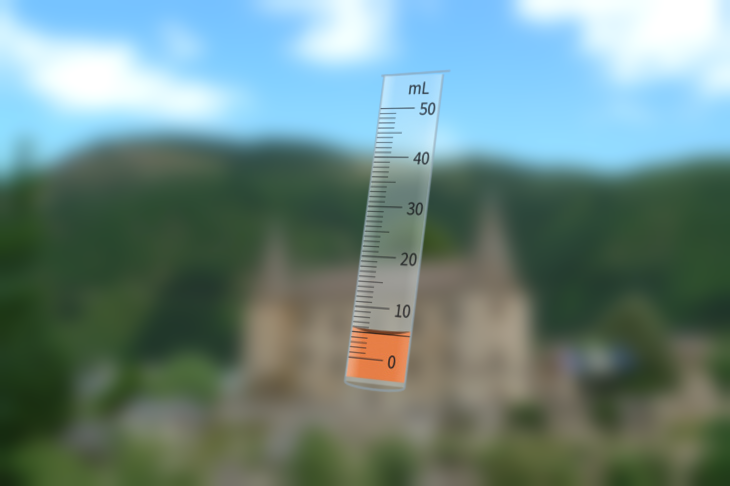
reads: 5mL
